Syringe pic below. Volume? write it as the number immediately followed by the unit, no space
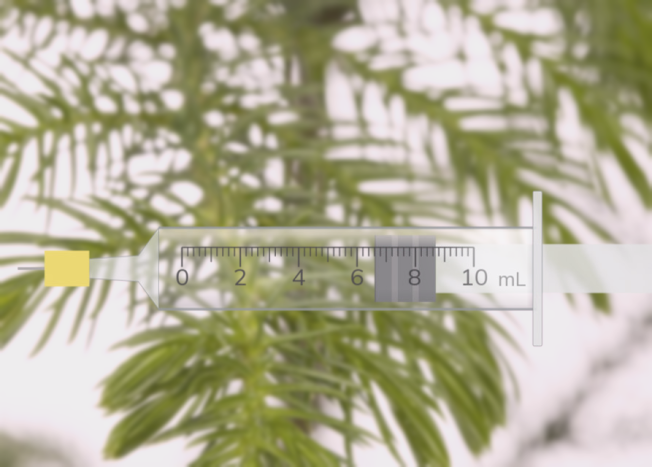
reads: 6.6mL
